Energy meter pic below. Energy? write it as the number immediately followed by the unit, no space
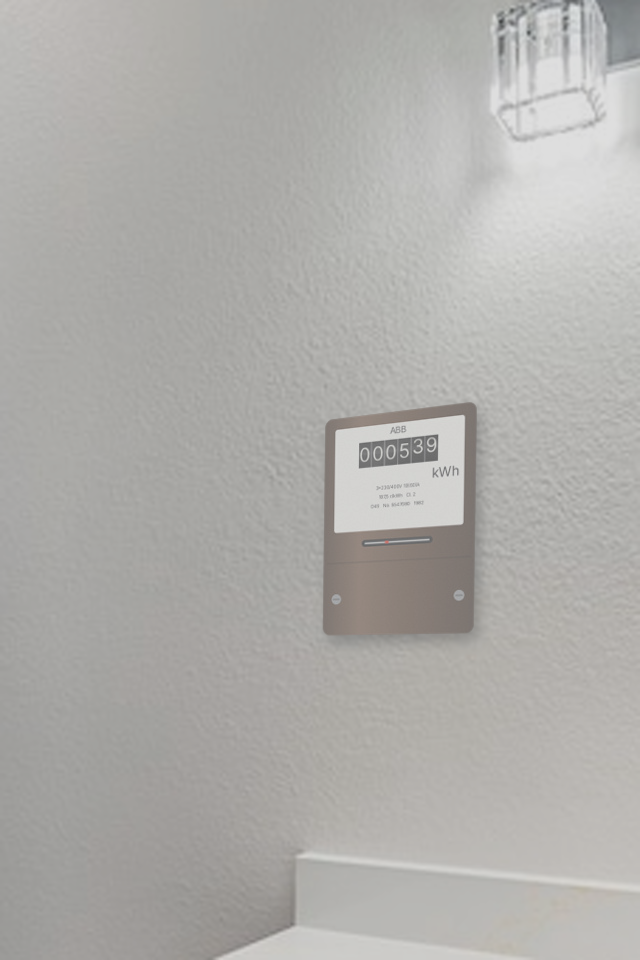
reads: 539kWh
